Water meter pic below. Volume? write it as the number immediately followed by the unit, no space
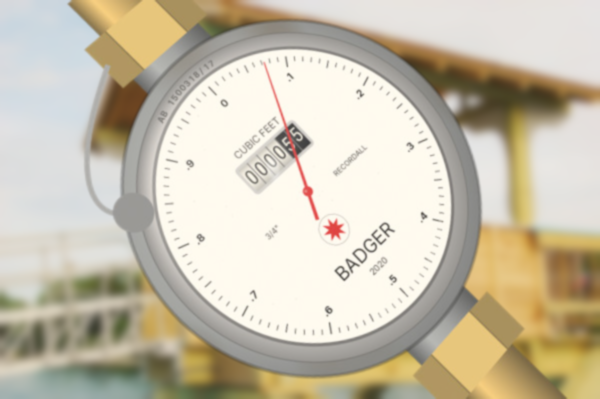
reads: 55.07ft³
